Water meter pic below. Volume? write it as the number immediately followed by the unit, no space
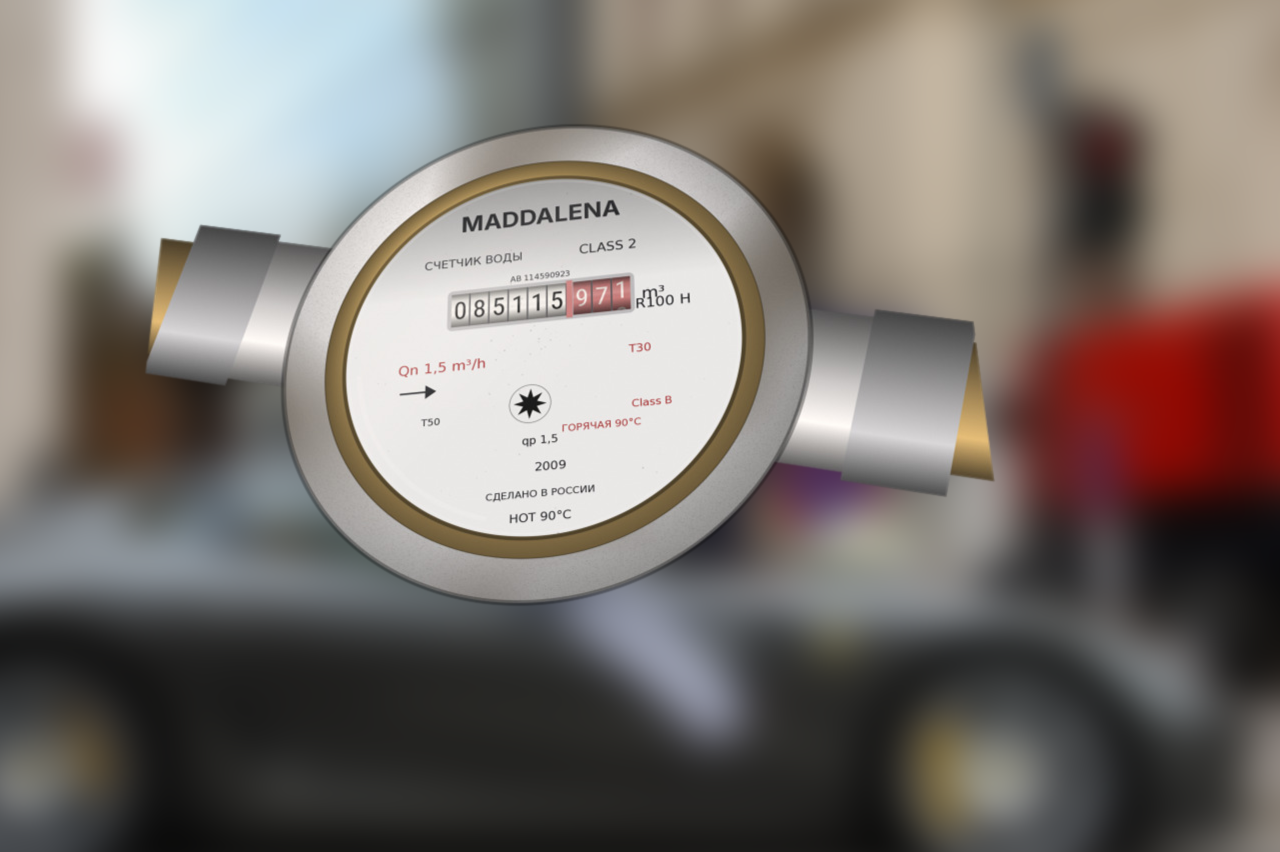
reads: 85115.971m³
